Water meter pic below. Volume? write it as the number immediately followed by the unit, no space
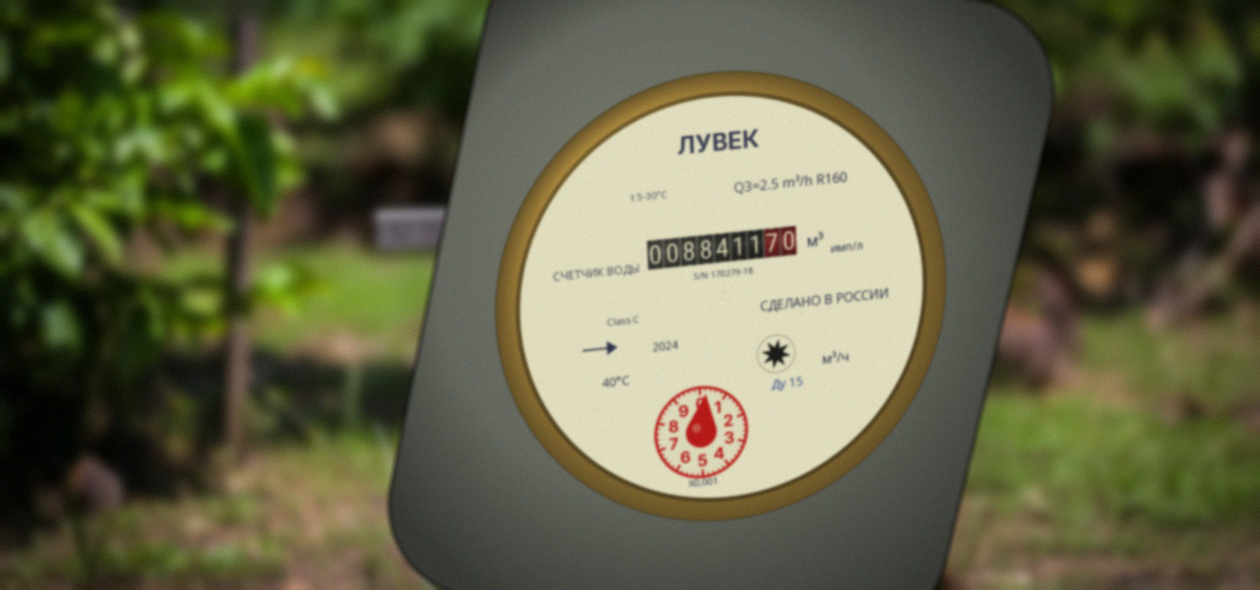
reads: 88411.700m³
